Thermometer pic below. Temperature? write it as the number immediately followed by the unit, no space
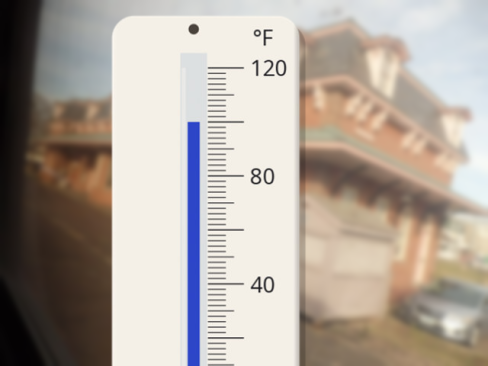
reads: 100°F
